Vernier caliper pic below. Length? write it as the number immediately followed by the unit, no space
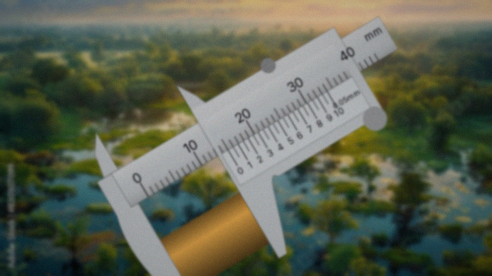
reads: 15.0mm
